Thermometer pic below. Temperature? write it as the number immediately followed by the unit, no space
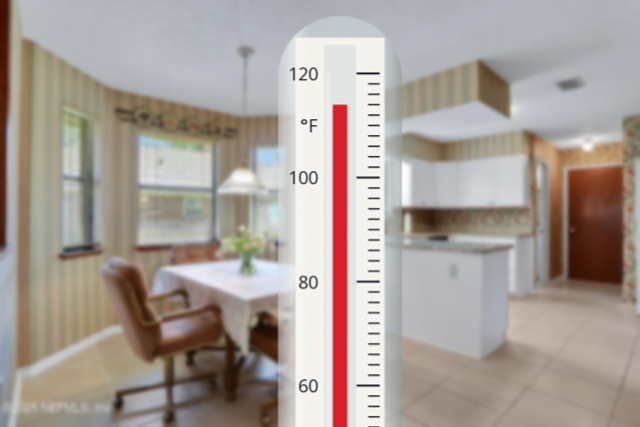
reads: 114°F
